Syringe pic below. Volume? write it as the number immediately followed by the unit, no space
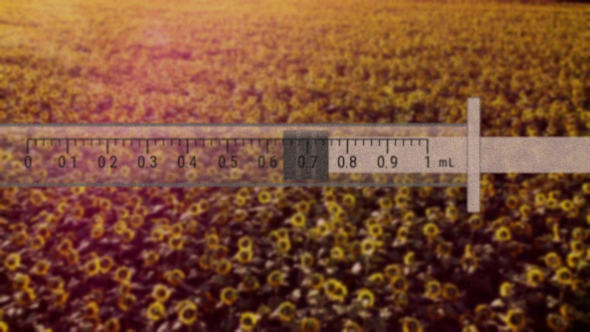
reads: 0.64mL
